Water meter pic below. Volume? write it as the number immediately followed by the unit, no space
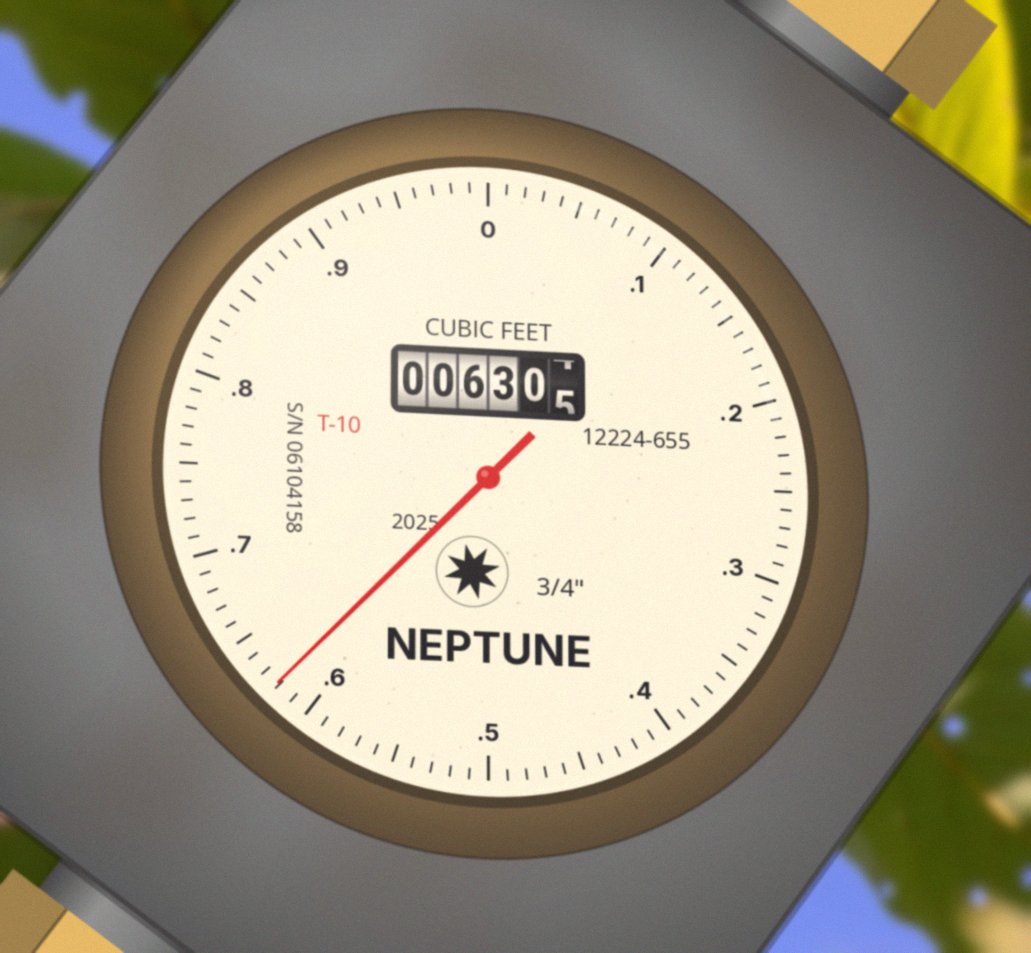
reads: 6304.62ft³
